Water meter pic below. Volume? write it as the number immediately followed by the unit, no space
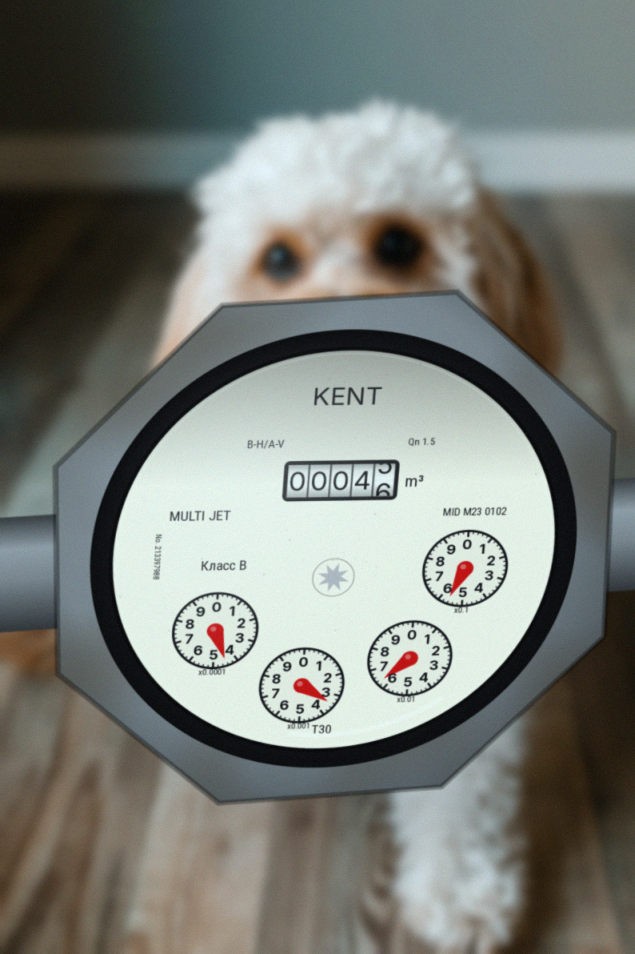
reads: 45.5634m³
